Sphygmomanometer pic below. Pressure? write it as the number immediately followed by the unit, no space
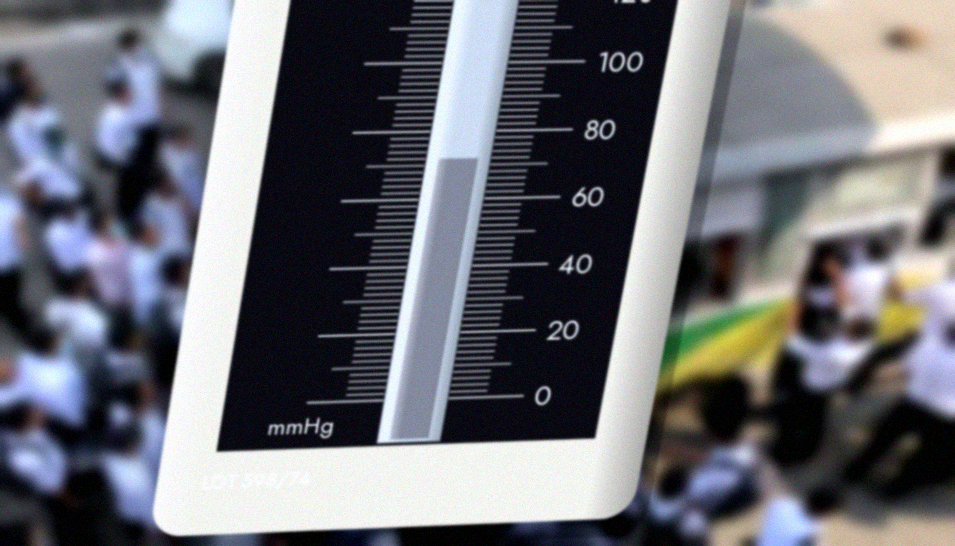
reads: 72mmHg
